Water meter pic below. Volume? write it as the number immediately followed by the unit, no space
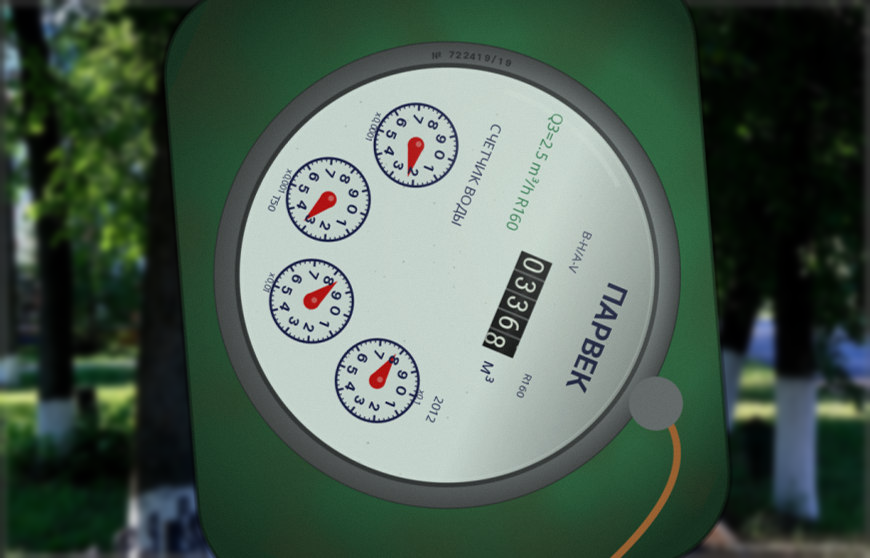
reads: 3367.7832m³
